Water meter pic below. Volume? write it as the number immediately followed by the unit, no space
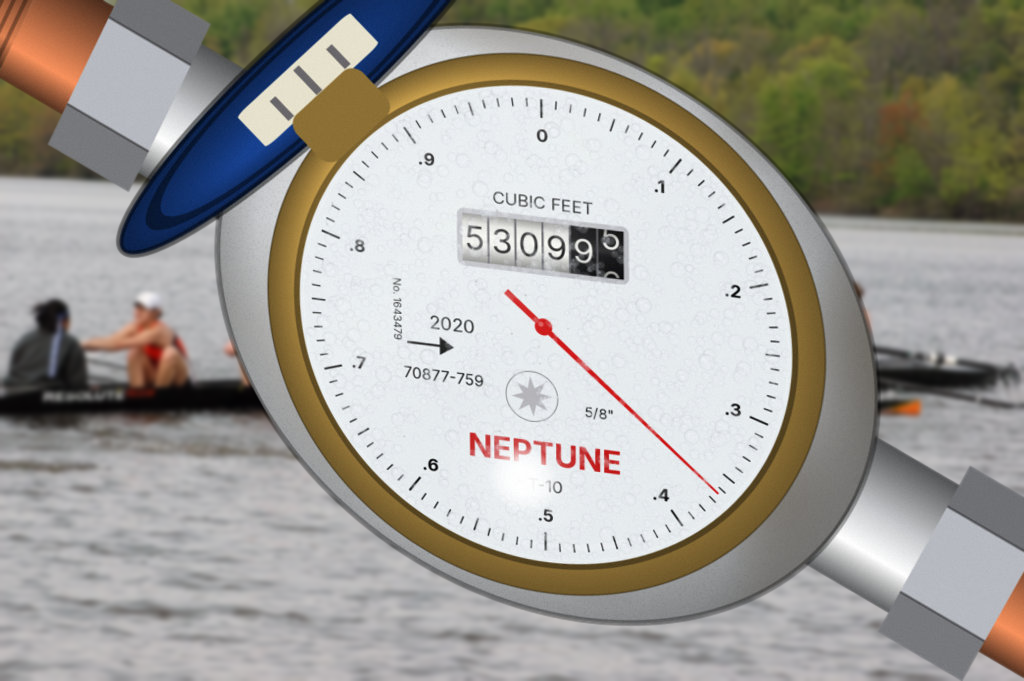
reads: 530995.36ft³
